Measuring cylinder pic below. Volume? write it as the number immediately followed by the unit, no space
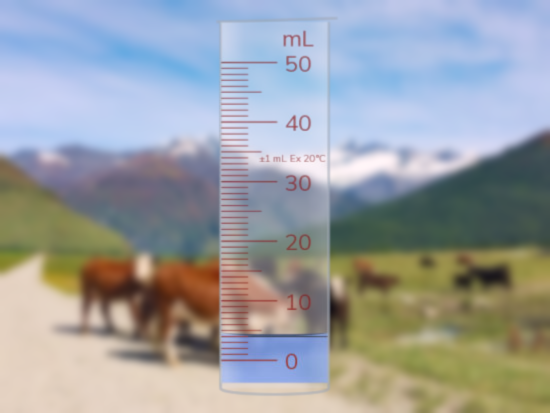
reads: 4mL
